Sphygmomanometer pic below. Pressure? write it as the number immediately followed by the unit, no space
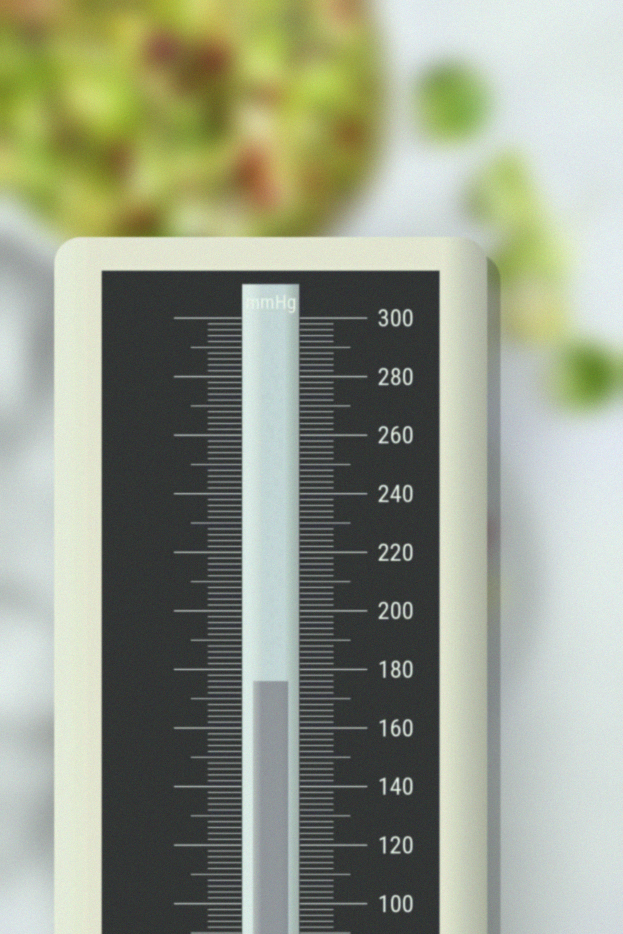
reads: 176mmHg
